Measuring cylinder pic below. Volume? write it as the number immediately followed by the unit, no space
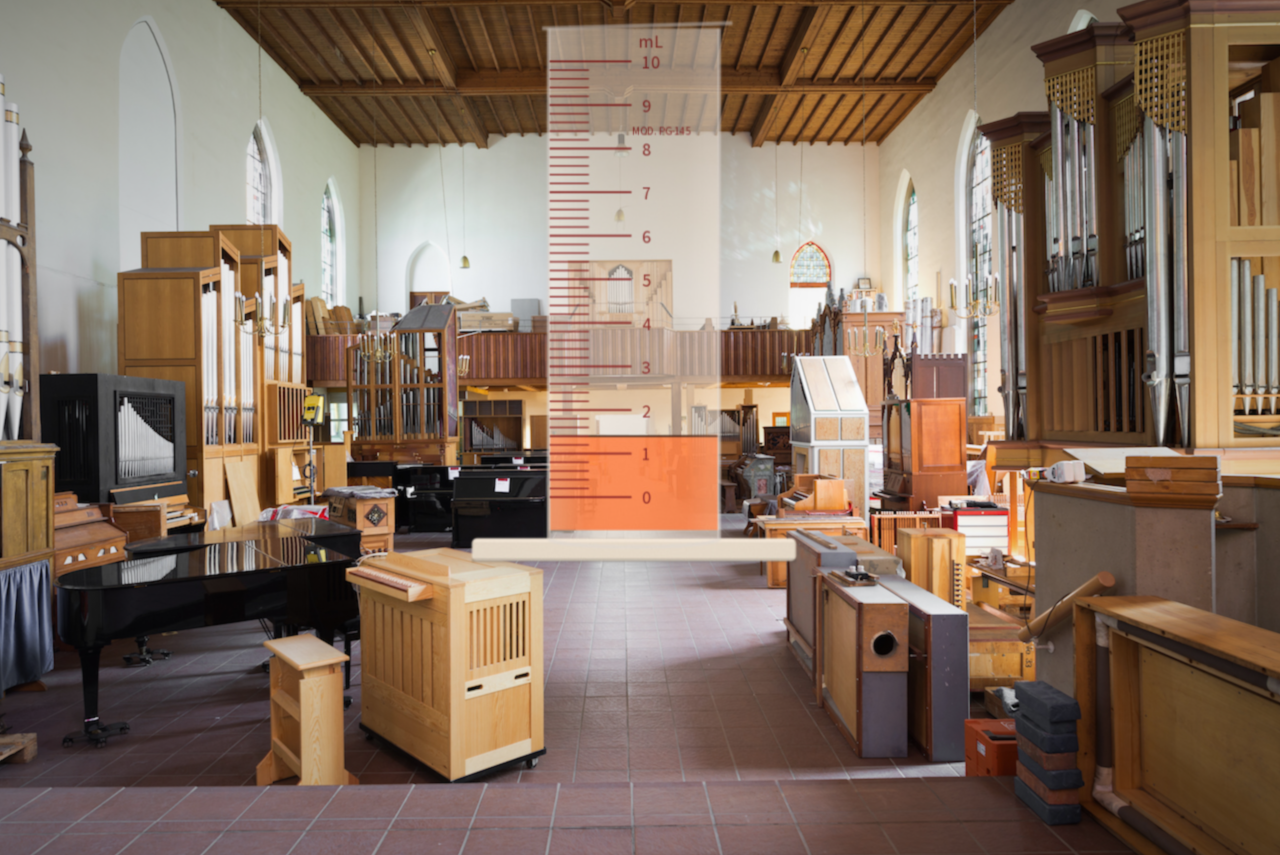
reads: 1.4mL
